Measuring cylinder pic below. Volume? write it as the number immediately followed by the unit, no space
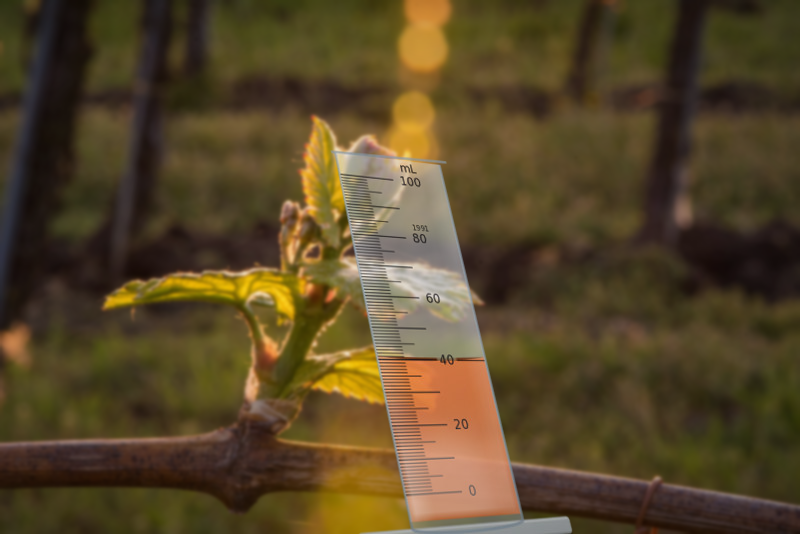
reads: 40mL
